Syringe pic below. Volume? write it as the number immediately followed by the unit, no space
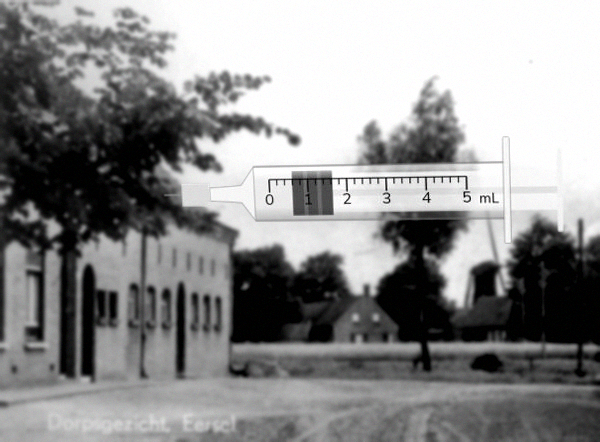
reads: 0.6mL
